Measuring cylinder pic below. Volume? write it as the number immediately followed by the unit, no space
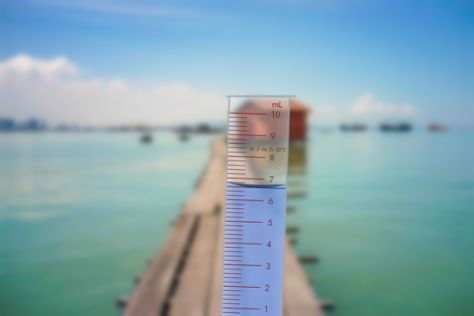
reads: 6.6mL
